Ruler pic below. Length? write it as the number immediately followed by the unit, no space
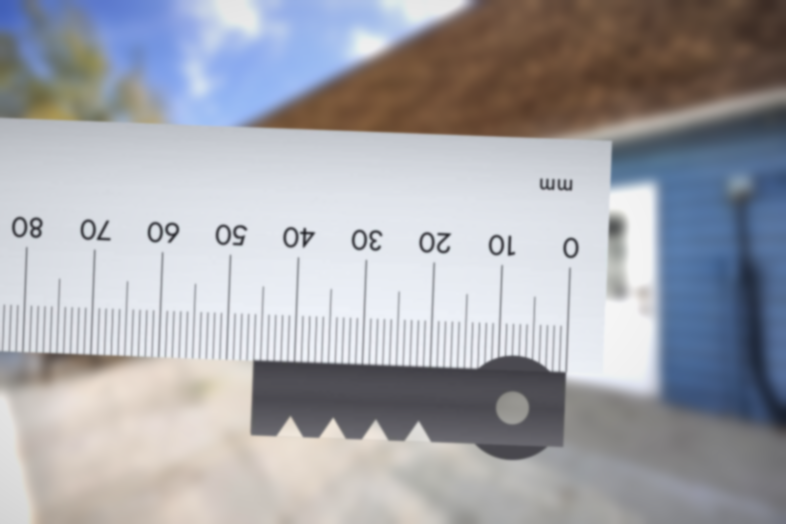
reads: 46mm
